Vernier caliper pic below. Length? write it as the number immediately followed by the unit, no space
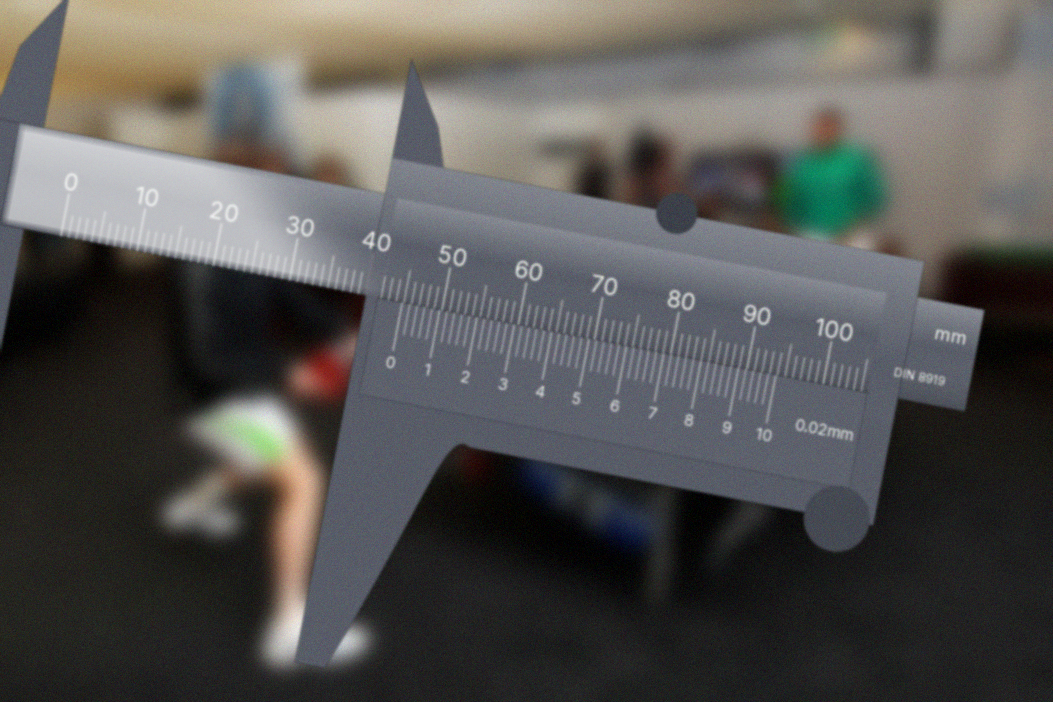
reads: 44.8mm
